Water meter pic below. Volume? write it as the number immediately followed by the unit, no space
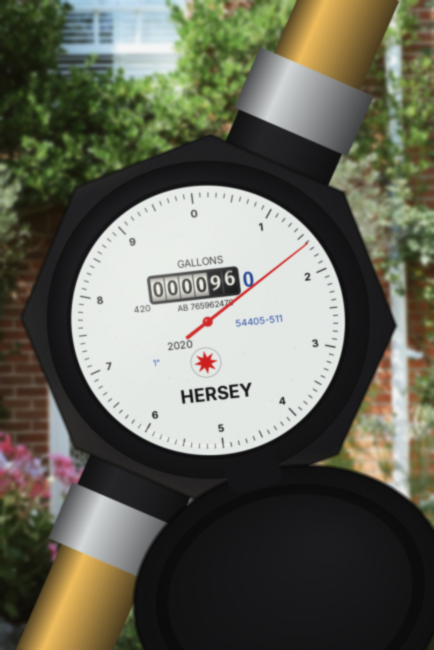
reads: 961.6gal
